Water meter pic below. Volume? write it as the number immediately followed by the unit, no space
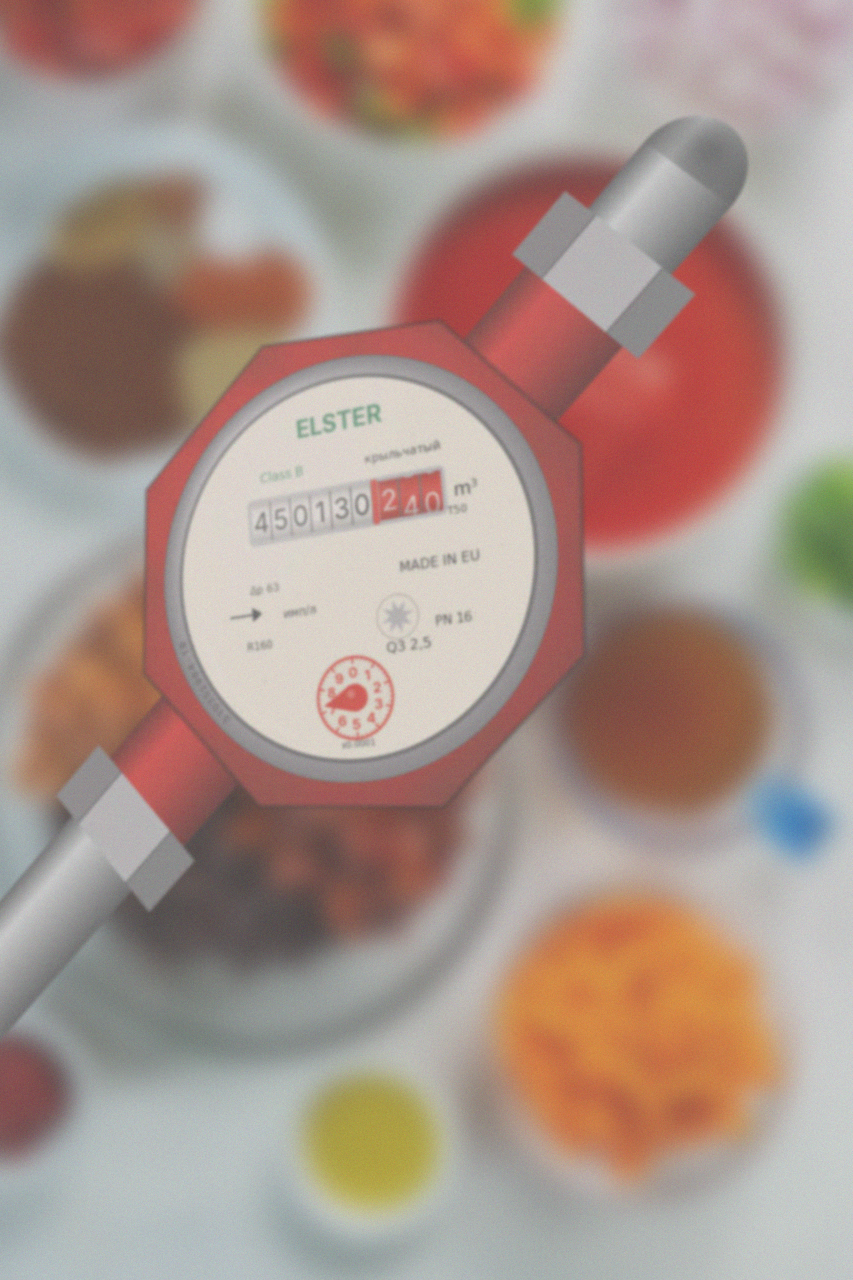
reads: 450130.2397m³
